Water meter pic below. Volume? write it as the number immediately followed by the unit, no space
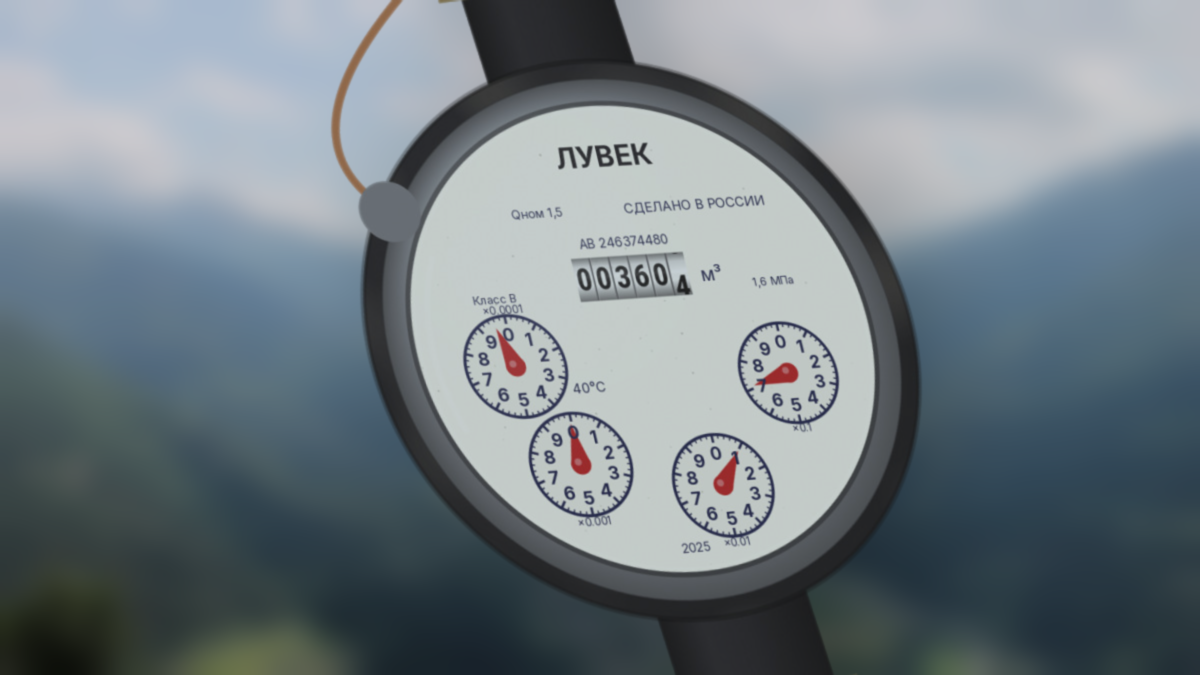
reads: 3603.7099m³
